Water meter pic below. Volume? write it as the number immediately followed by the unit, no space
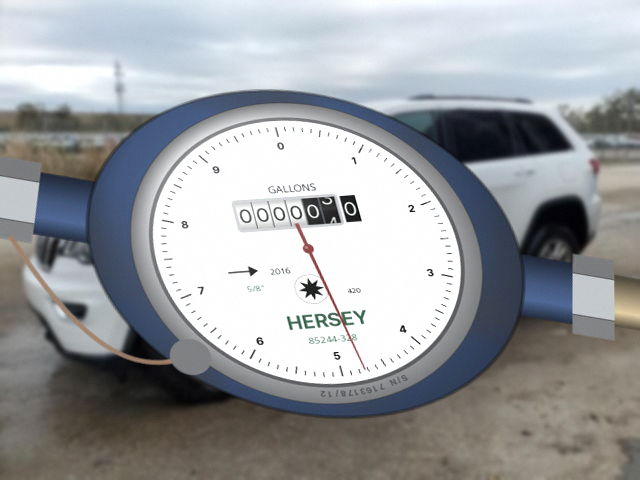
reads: 34.7gal
